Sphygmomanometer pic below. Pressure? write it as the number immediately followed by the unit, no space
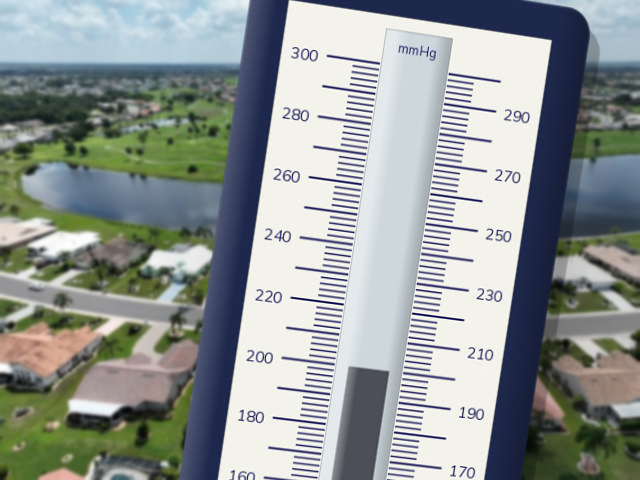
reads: 200mmHg
